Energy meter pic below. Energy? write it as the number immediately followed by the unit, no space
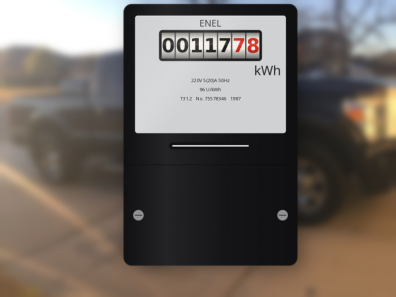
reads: 117.78kWh
